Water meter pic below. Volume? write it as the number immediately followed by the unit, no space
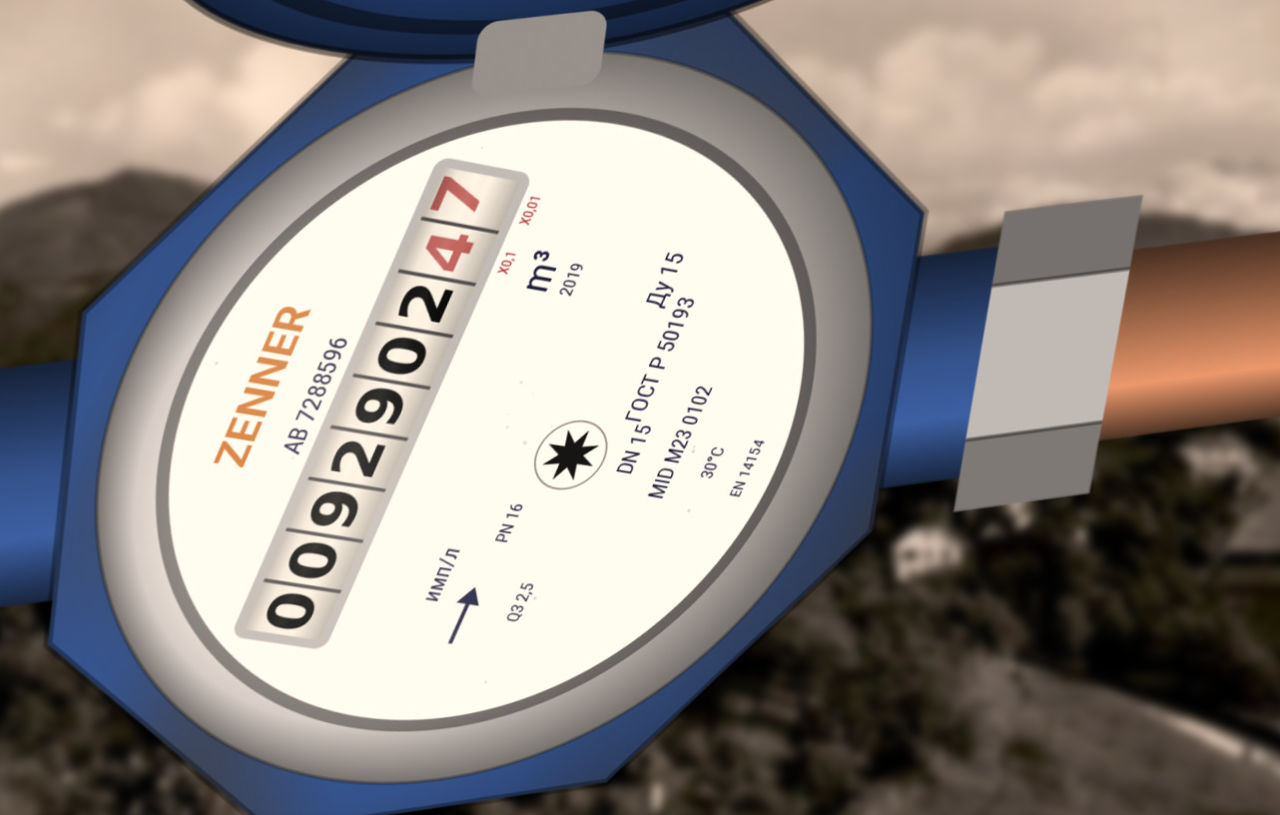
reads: 92902.47m³
